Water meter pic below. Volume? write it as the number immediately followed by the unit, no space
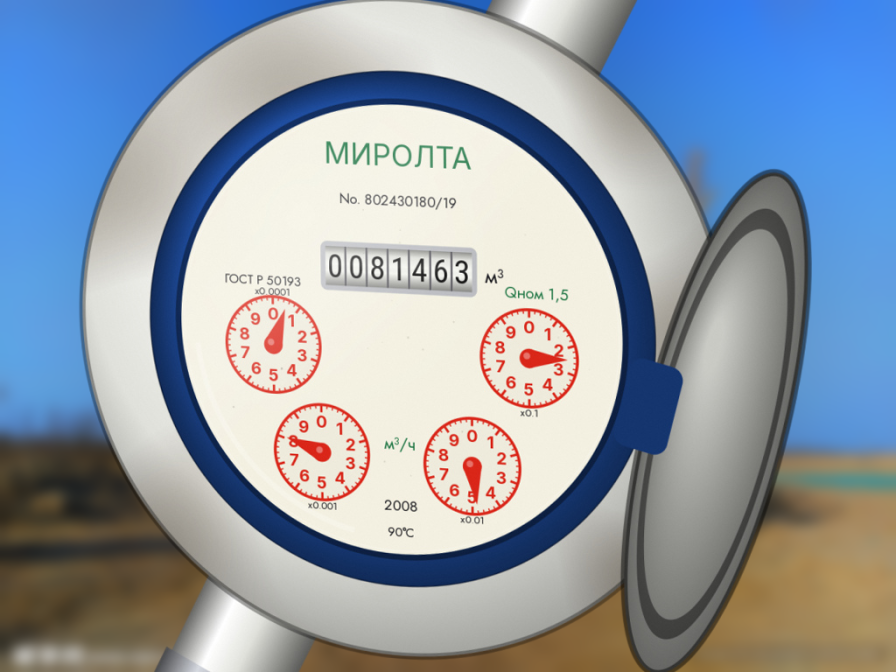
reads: 81463.2480m³
